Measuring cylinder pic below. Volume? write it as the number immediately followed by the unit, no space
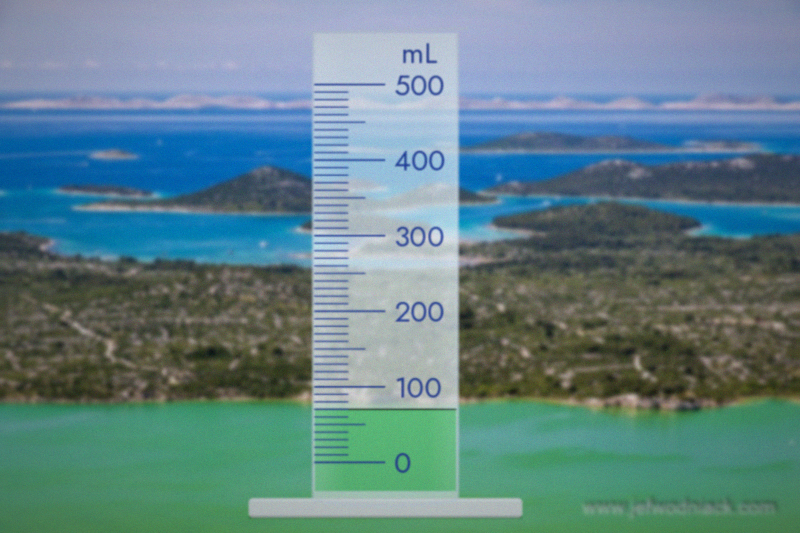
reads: 70mL
